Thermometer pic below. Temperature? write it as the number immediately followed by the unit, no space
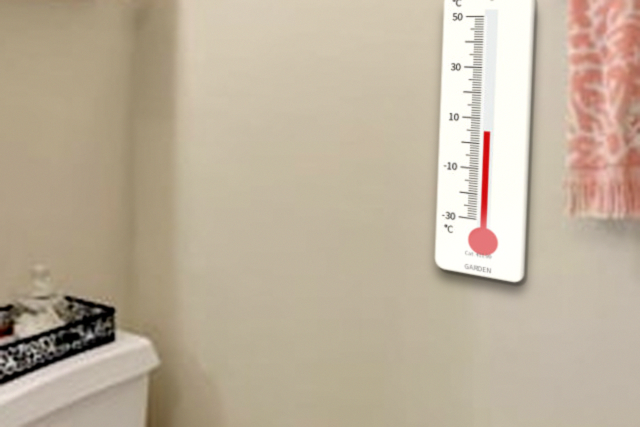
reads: 5°C
